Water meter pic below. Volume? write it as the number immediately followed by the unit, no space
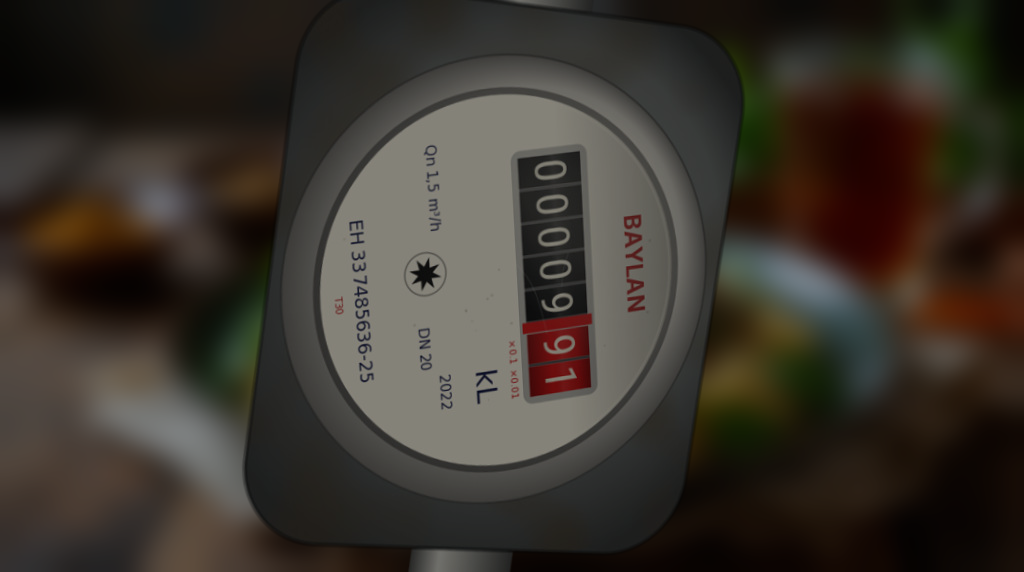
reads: 9.91kL
